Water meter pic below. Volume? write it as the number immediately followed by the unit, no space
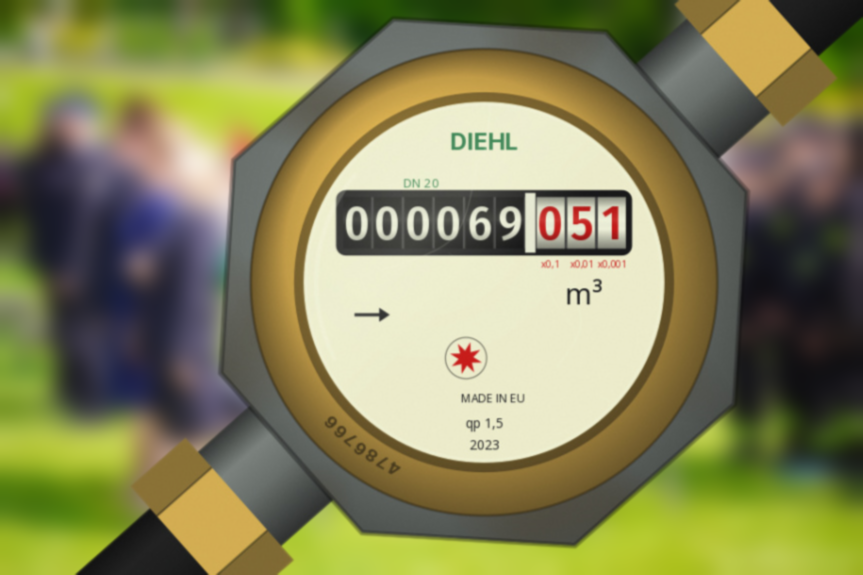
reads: 69.051m³
